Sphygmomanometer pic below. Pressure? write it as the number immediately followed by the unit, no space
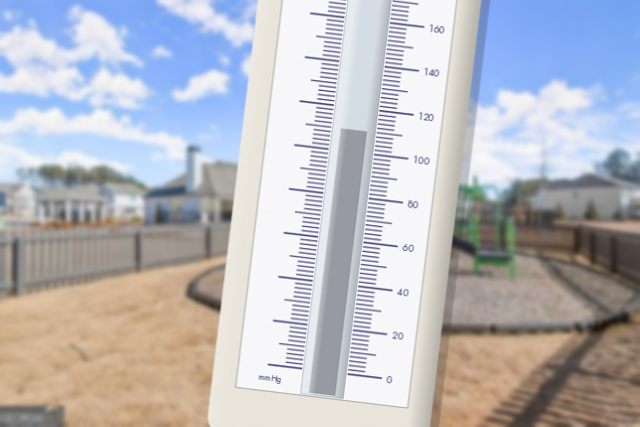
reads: 110mmHg
